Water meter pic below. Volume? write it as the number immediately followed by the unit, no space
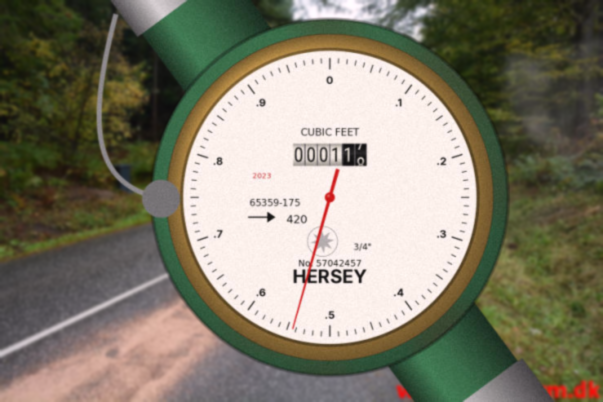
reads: 117.54ft³
